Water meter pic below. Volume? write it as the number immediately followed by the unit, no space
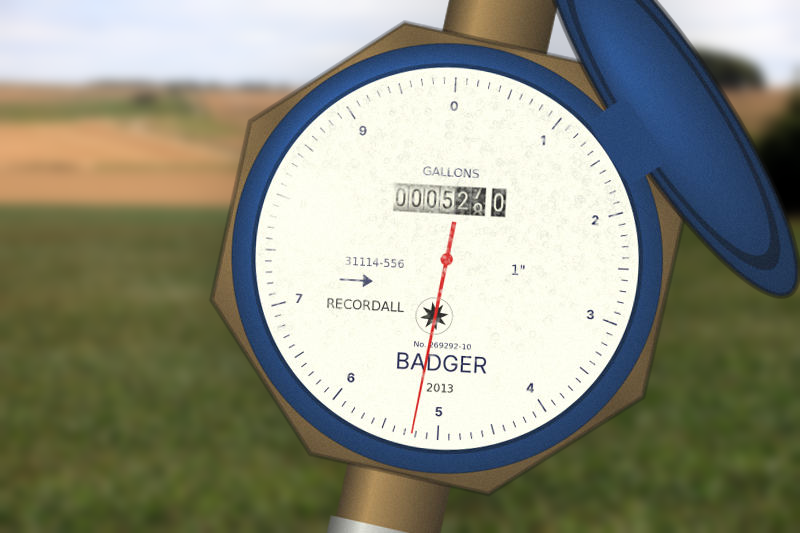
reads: 5275.2gal
